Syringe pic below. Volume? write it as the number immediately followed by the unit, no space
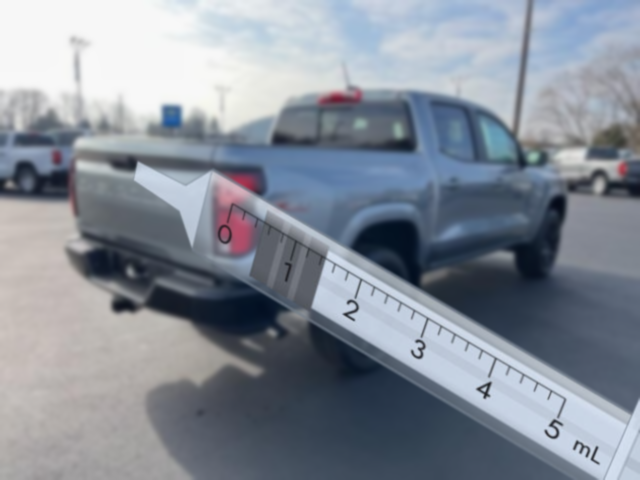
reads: 0.5mL
